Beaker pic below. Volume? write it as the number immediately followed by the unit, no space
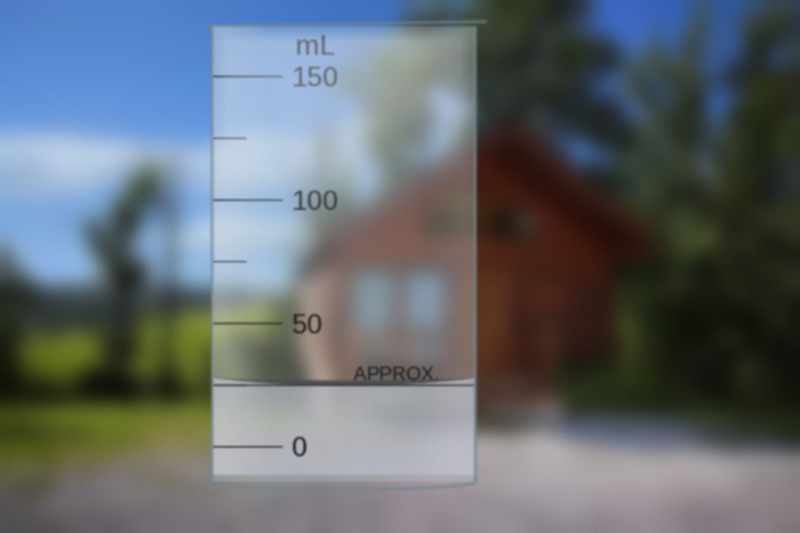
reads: 25mL
